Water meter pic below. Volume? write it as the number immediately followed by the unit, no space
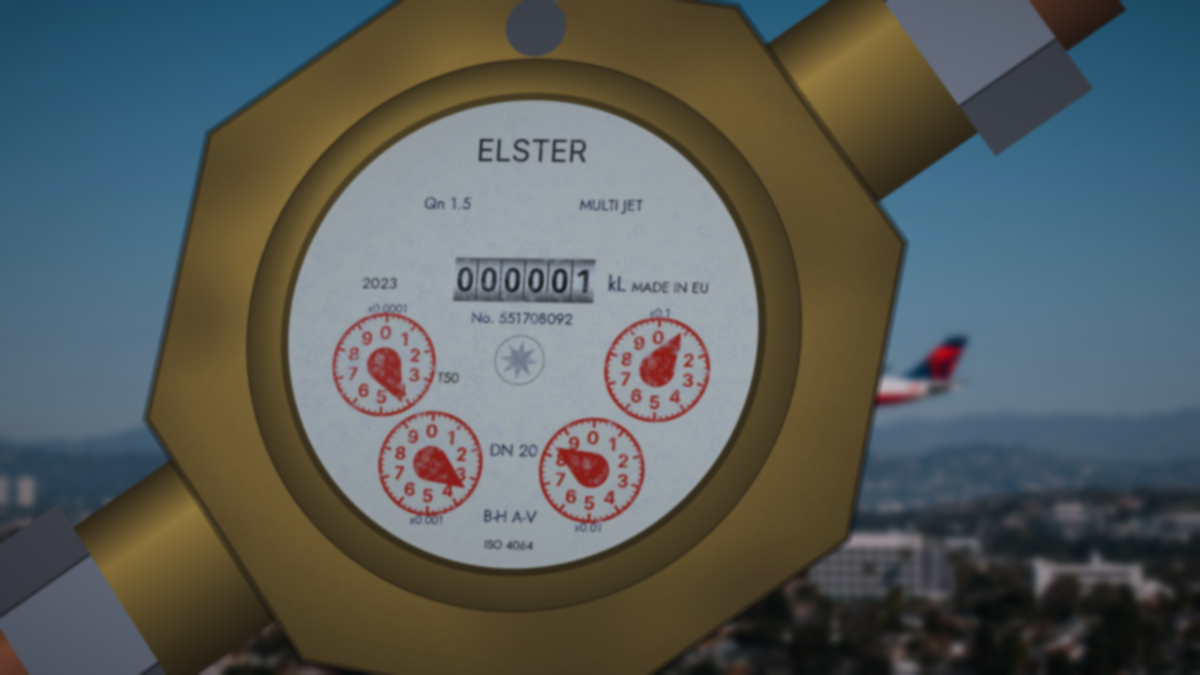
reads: 1.0834kL
